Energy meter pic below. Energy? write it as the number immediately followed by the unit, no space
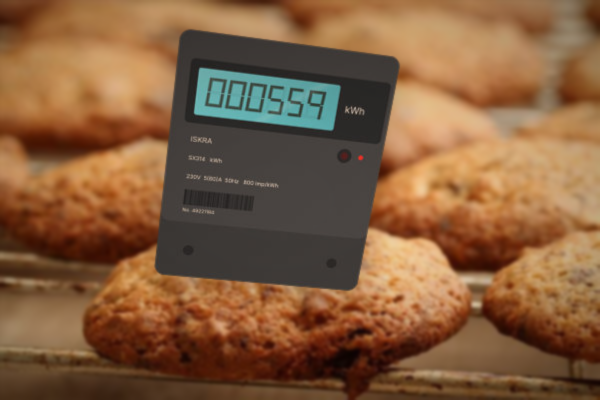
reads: 559kWh
